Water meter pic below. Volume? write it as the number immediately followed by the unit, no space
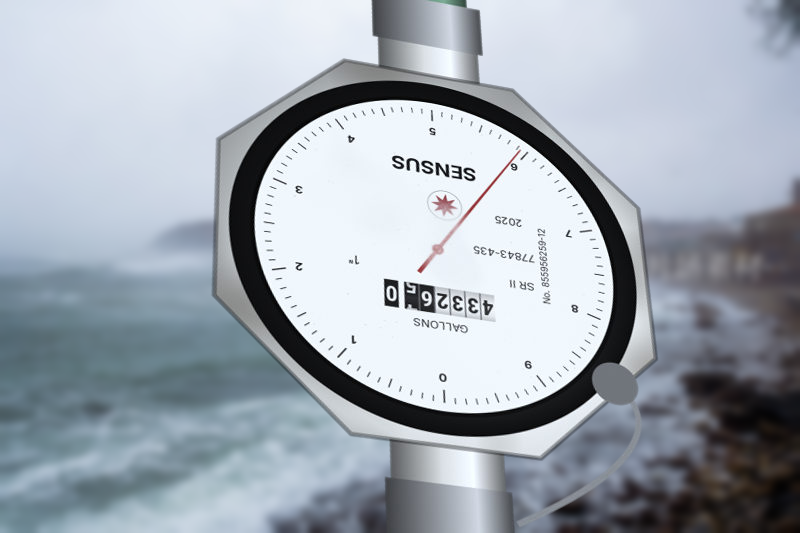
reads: 4332645.9gal
